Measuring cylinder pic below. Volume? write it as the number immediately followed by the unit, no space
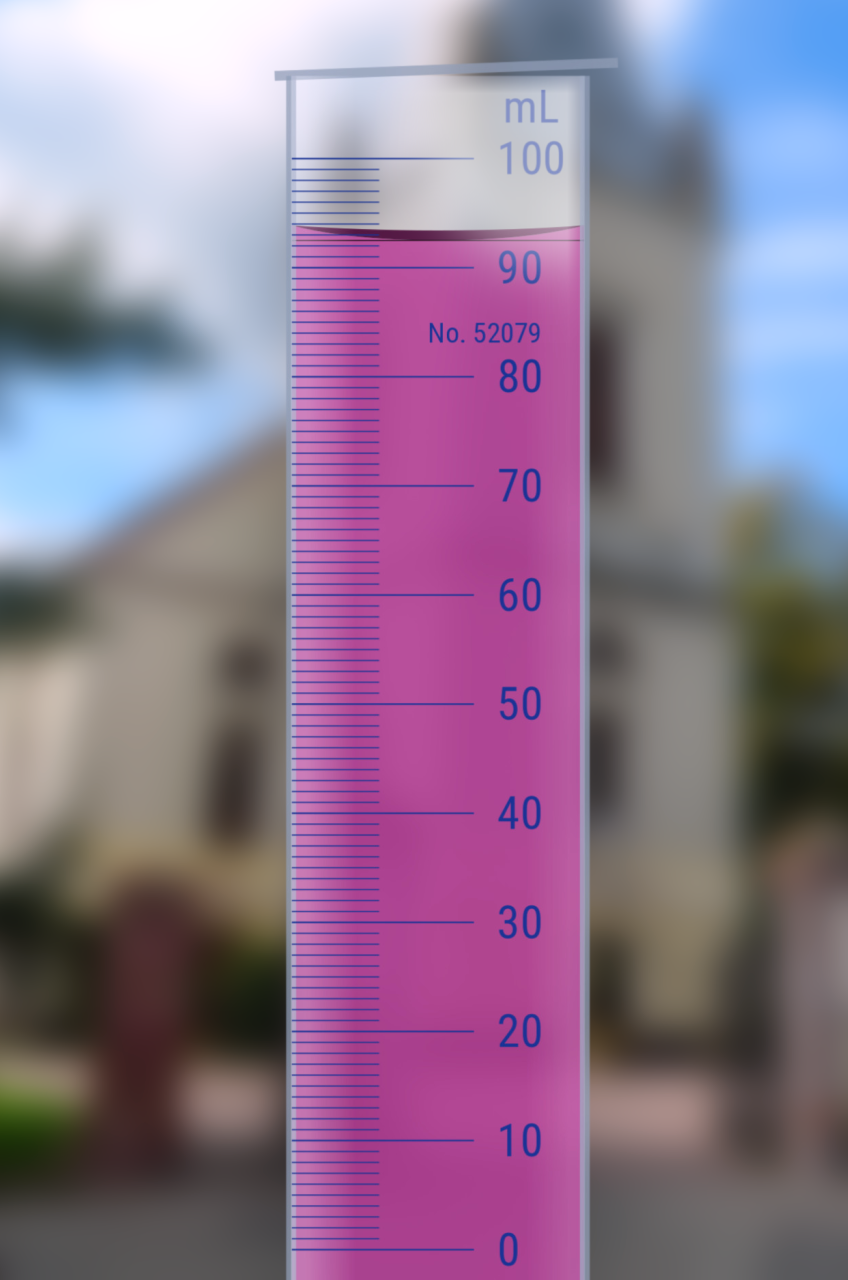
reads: 92.5mL
